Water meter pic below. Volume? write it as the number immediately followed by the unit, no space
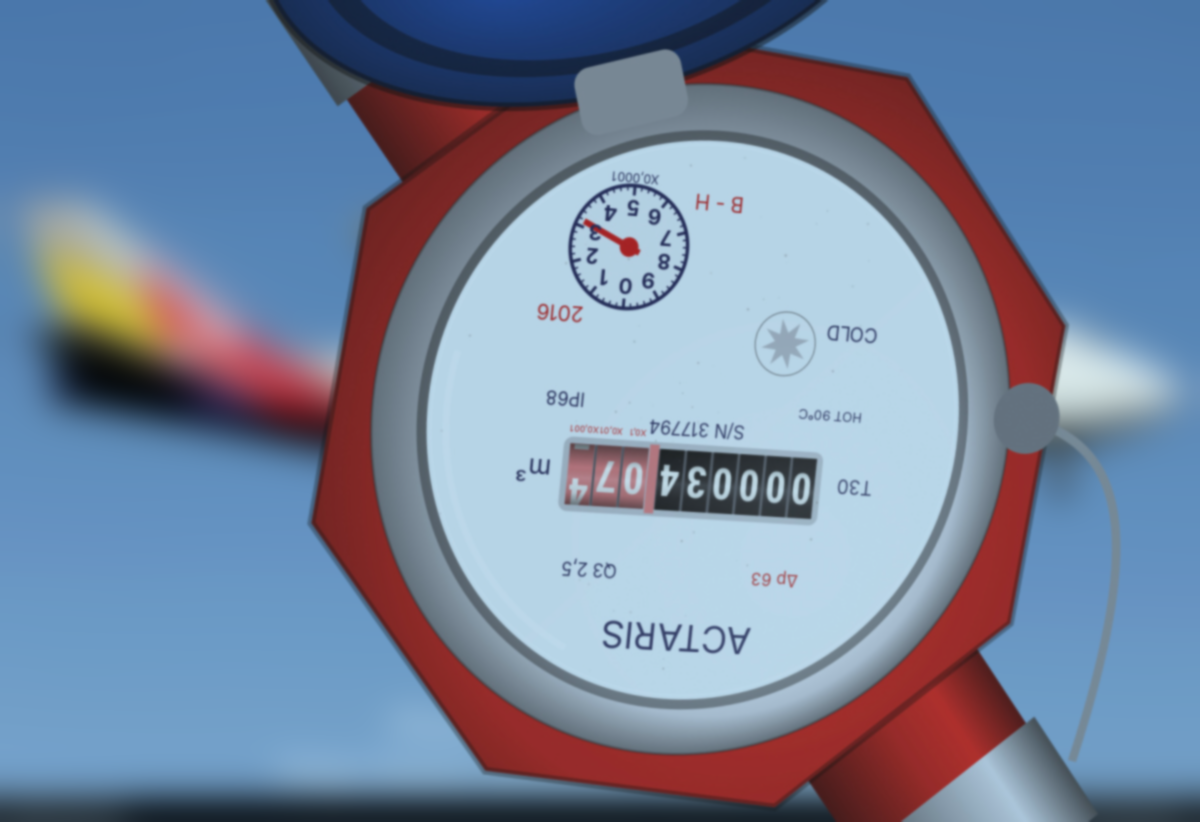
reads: 34.0743m³
